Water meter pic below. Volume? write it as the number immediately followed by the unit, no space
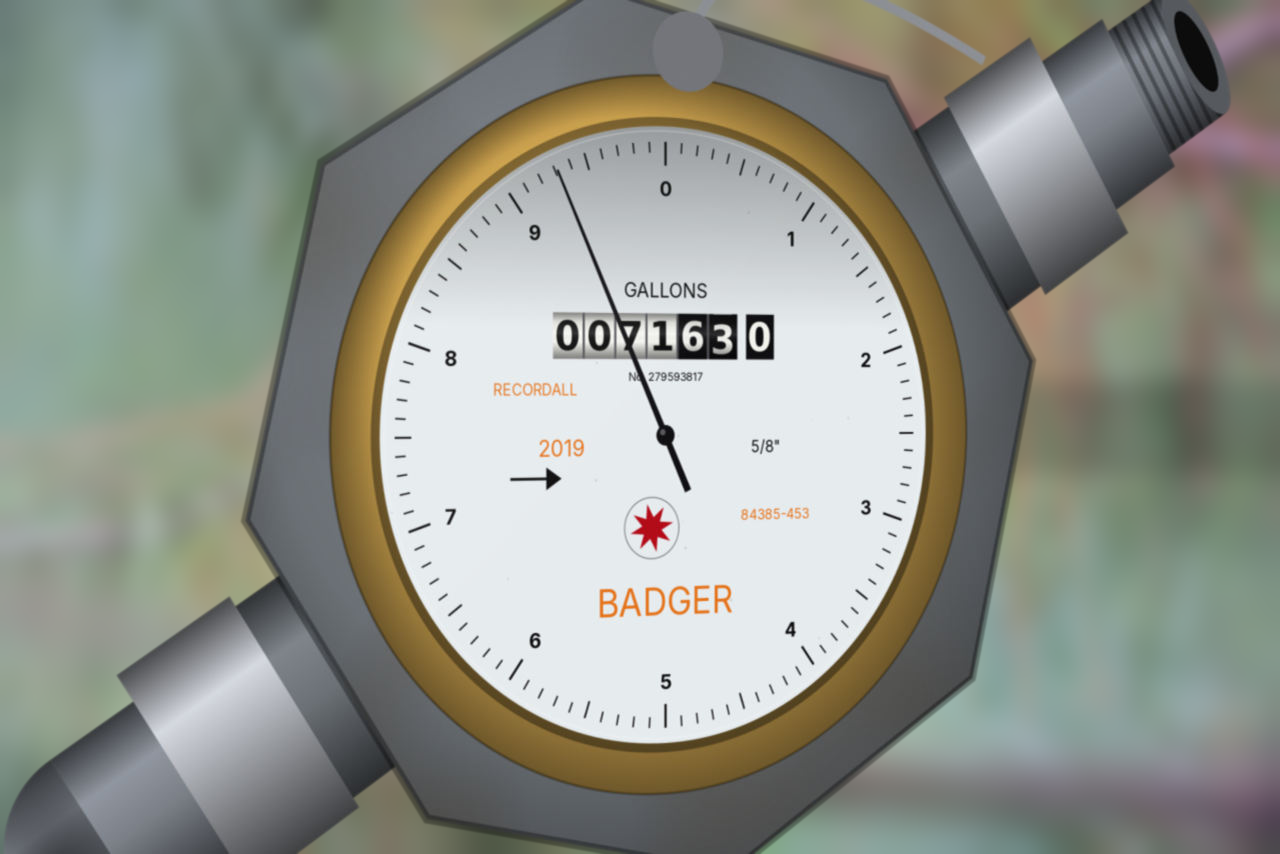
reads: 71629.3gal
